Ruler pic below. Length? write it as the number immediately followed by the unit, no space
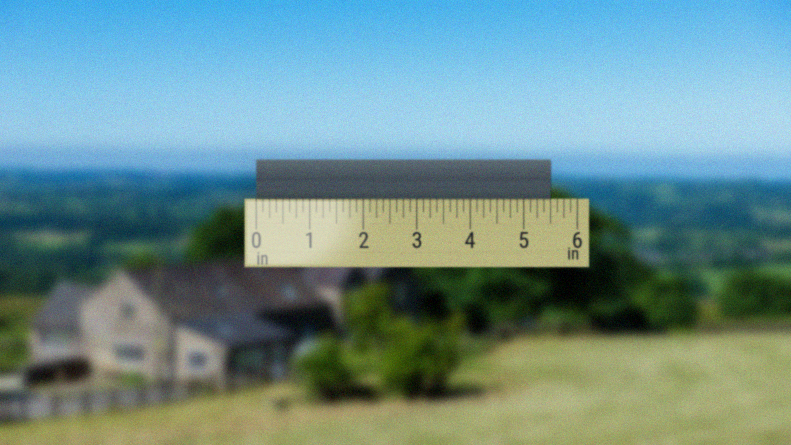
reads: 5.5in
